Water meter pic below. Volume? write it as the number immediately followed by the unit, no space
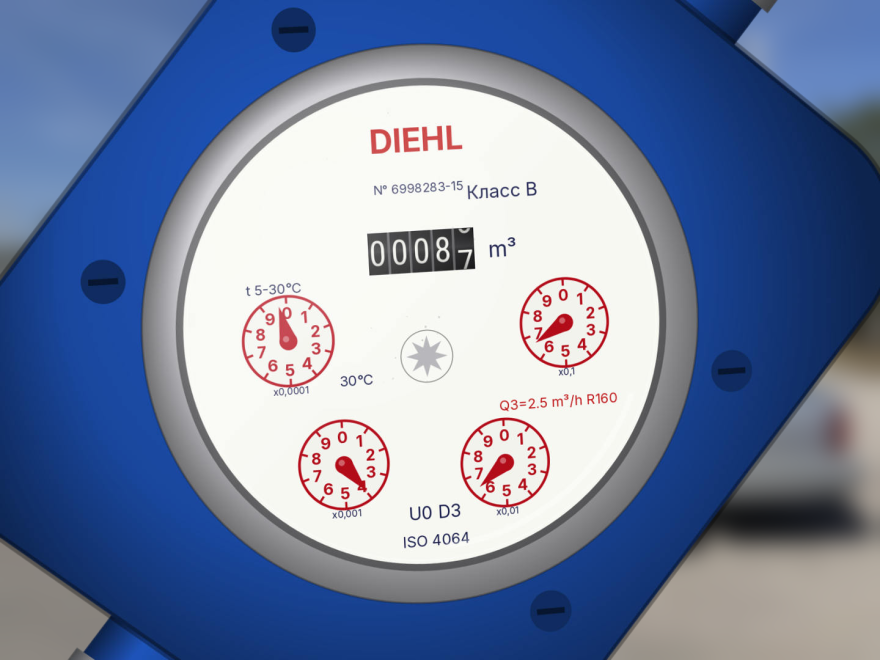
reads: 86.6639m³
